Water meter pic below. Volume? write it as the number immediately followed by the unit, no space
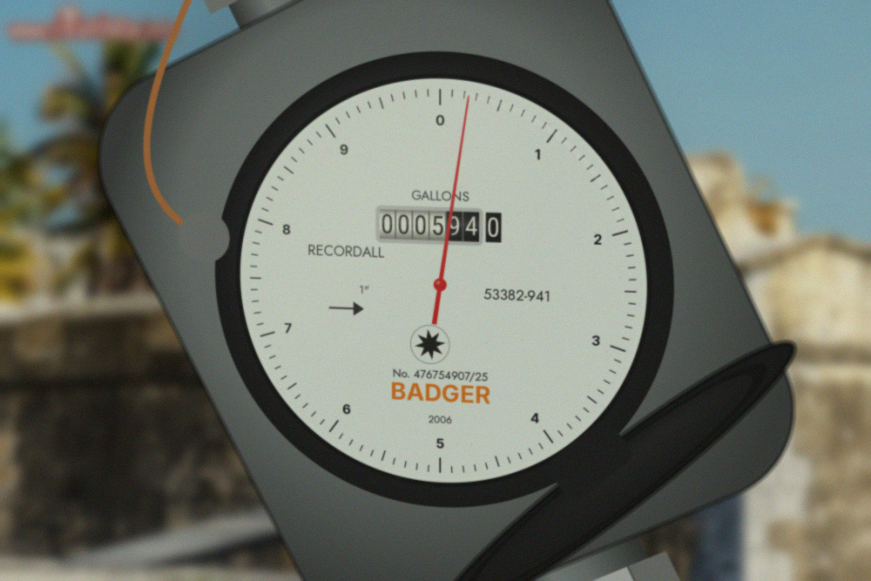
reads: 5940.2gal
